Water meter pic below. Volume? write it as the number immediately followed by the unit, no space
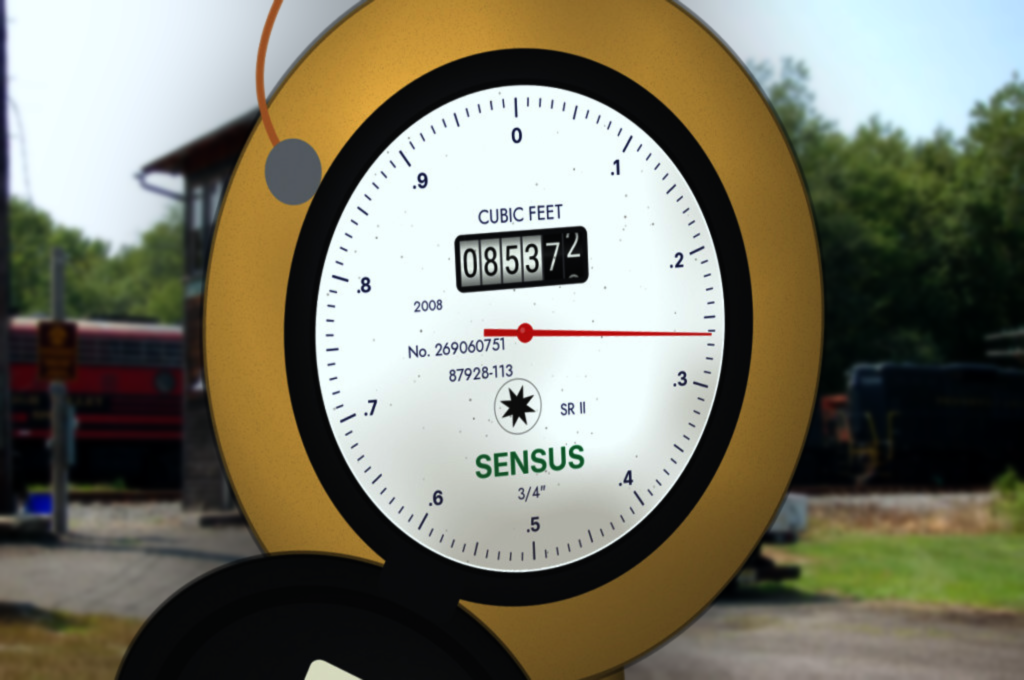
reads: 85372.26ft³
